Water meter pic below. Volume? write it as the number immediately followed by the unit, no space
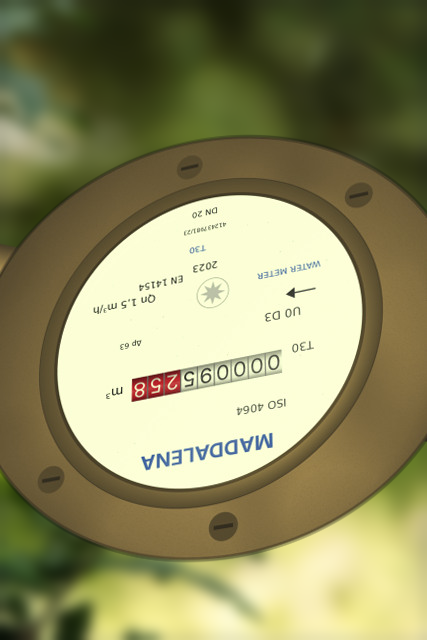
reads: 95.258m³
